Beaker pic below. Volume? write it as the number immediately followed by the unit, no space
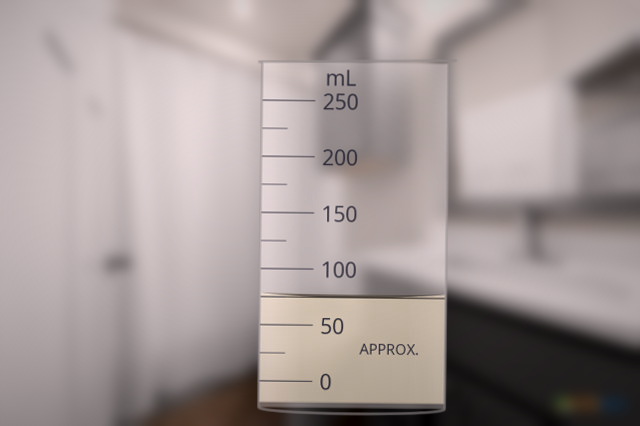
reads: 75mL
